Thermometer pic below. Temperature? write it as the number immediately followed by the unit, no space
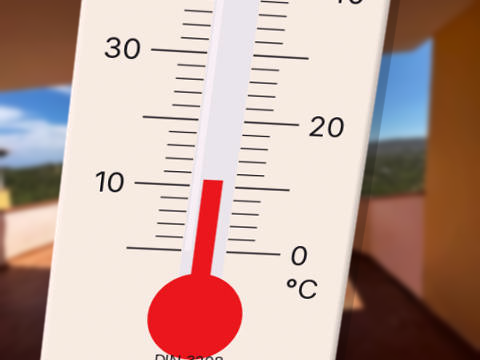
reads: 11°C
